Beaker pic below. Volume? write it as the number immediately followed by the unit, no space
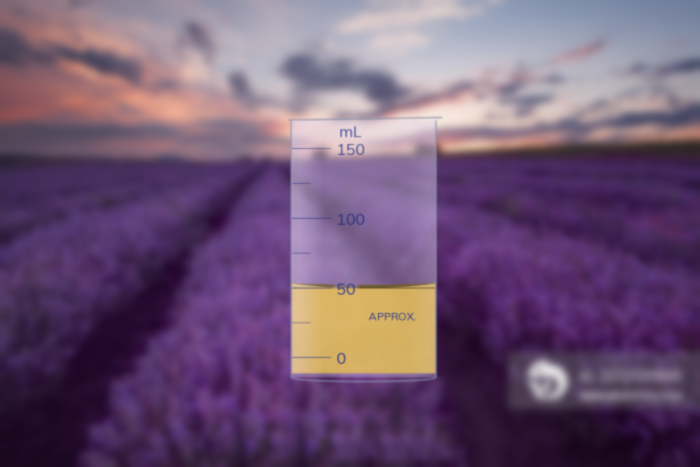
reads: 50mL
